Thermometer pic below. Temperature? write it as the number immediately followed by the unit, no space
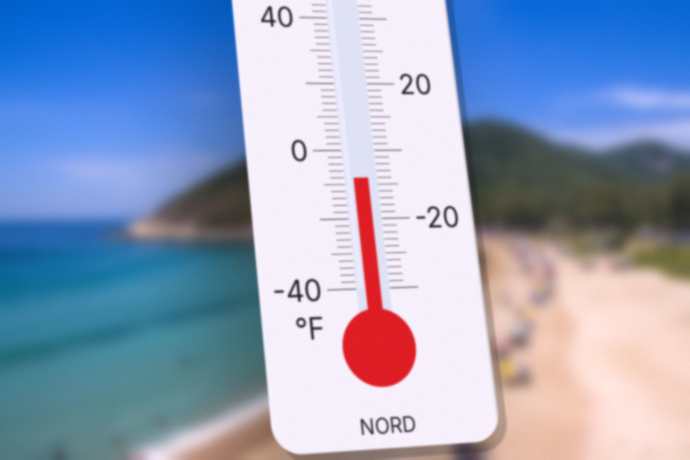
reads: -8°F
